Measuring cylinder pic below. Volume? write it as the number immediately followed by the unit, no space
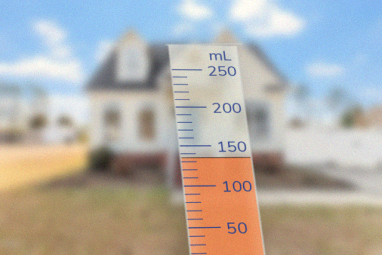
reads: 135mL
